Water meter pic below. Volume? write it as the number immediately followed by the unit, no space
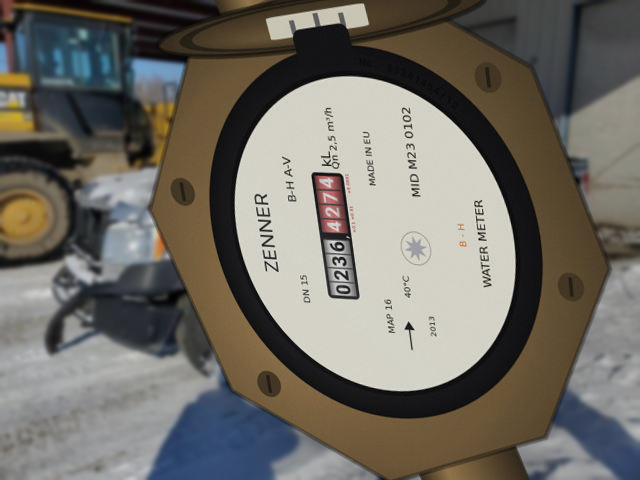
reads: 236.4274kL
